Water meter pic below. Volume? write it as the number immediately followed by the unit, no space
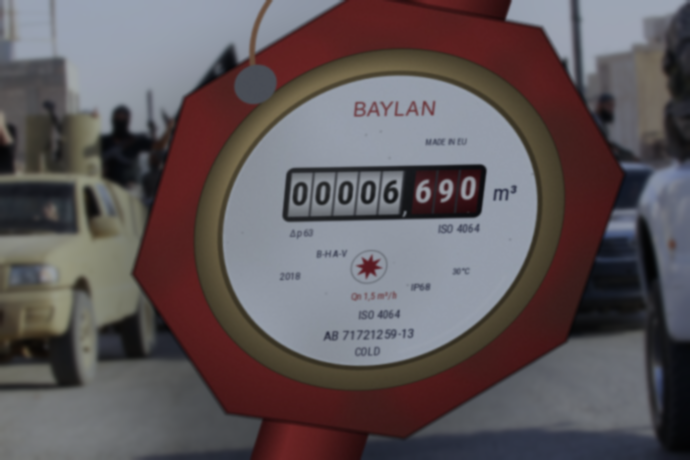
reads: 6.690m³
